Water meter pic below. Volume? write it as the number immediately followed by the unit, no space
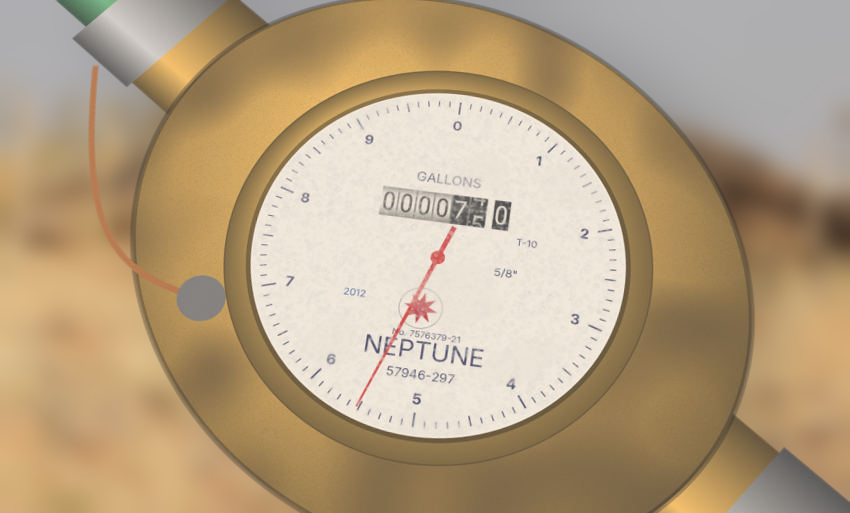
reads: 745.5gal
